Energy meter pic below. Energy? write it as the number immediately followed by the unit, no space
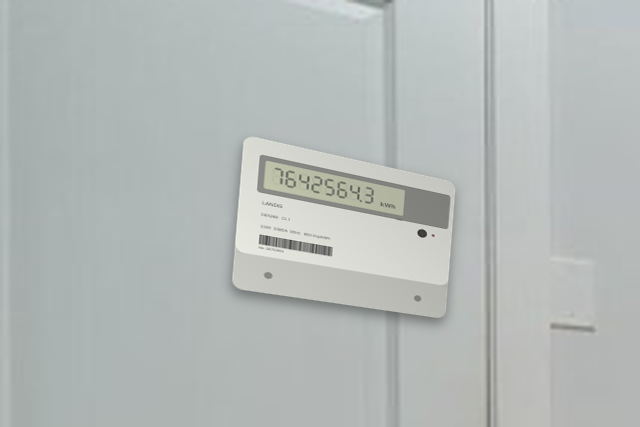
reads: 7642564.3kWh
